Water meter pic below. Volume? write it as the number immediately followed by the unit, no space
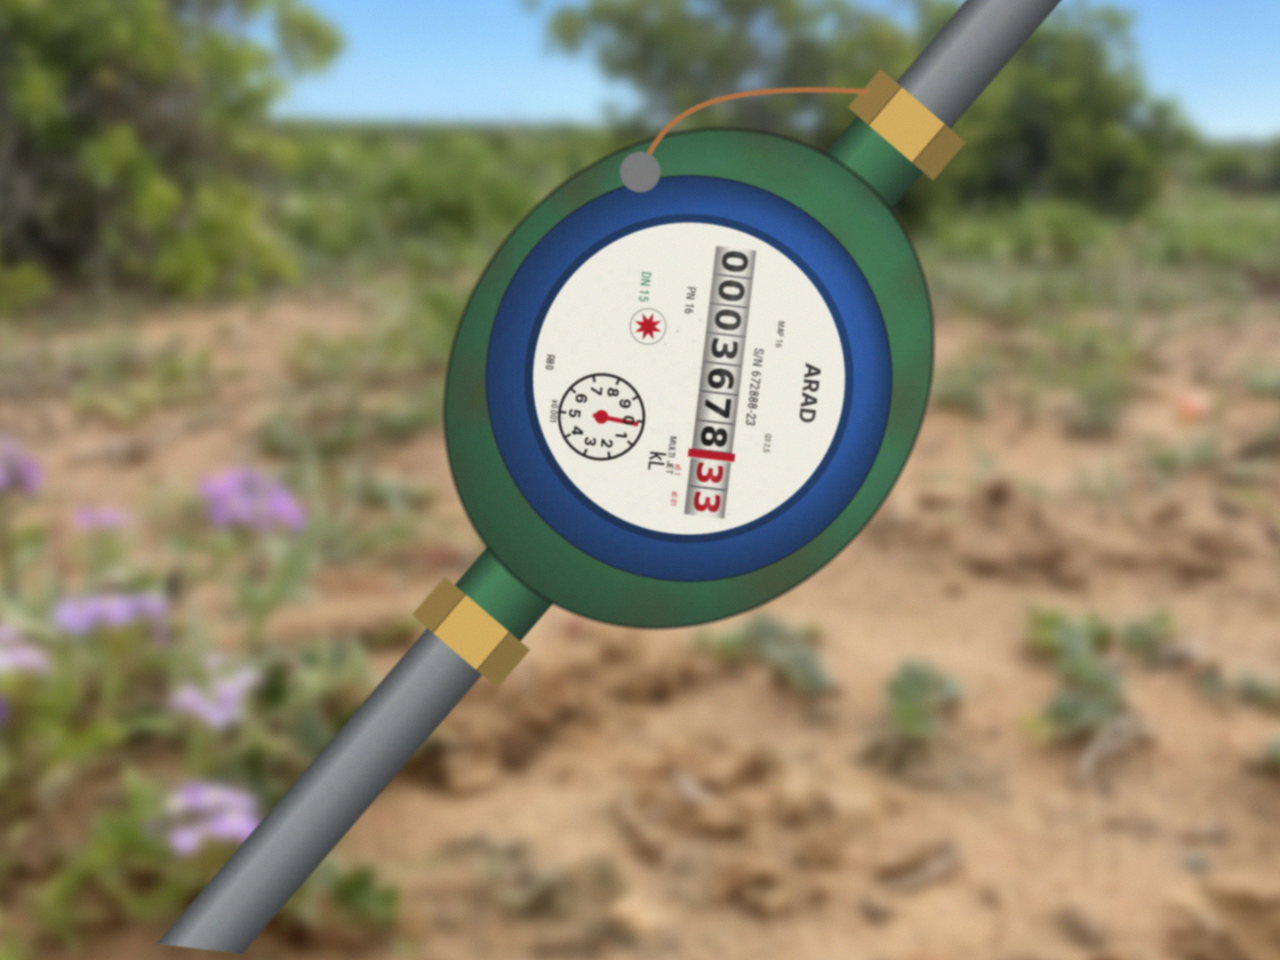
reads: 3678.330kL
